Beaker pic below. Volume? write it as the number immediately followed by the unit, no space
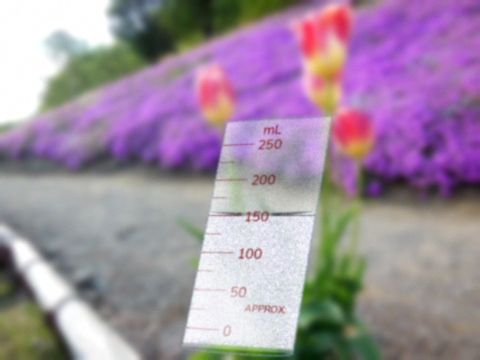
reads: 150mL
